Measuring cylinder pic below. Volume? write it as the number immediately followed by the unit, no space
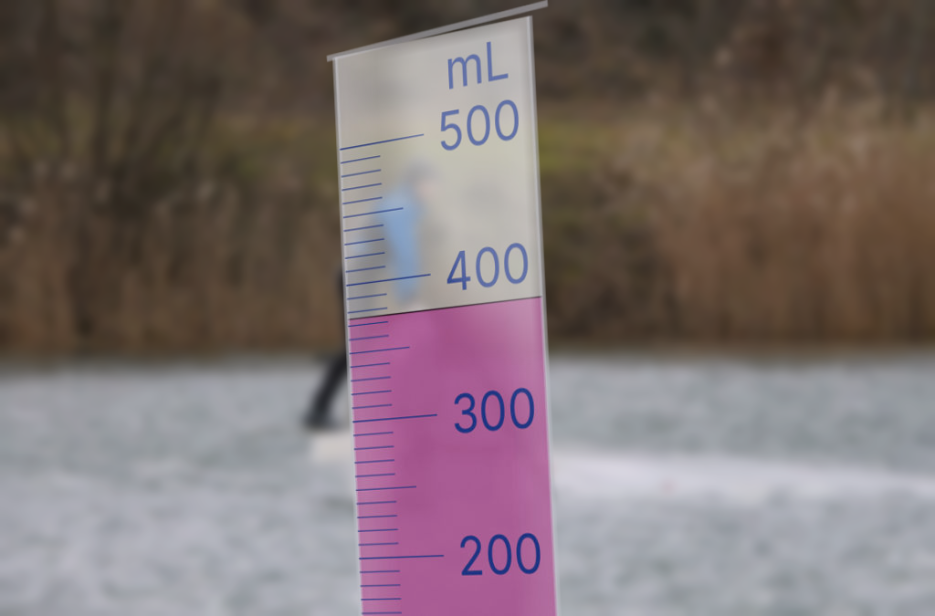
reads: 375mL
